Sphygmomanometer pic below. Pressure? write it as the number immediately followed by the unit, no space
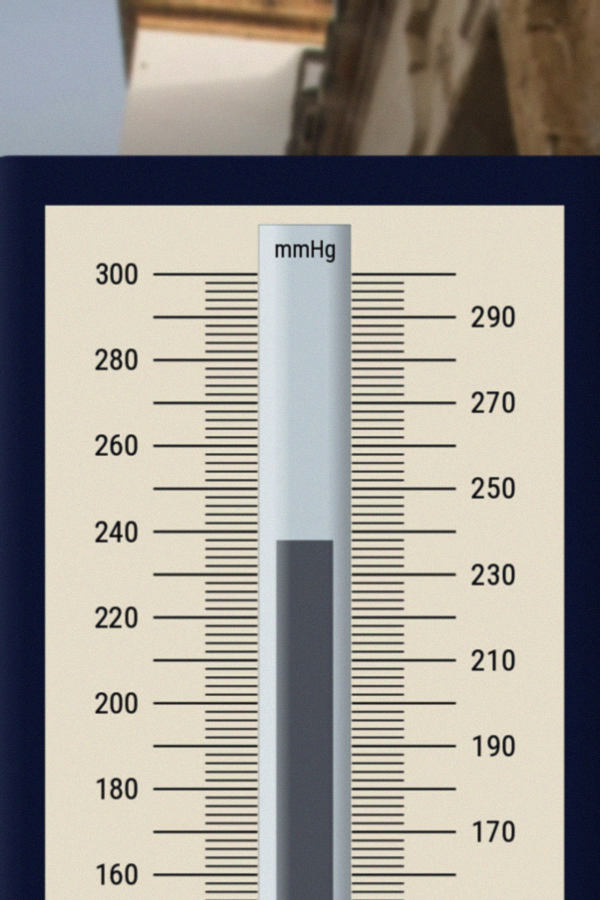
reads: 238mmHg
